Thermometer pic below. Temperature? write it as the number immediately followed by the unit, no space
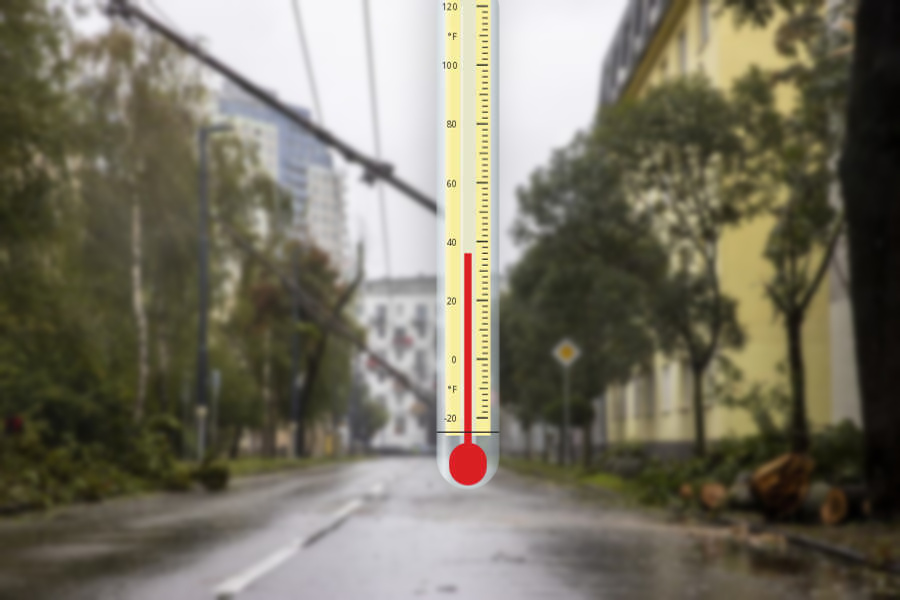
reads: 36°F
